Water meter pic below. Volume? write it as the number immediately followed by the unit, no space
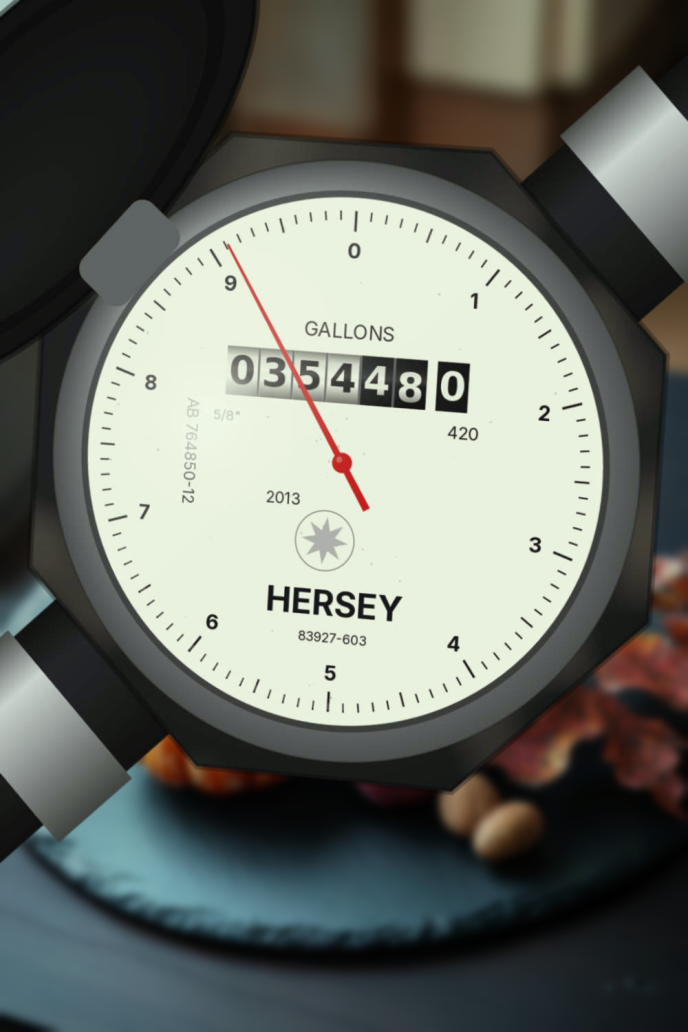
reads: 354479.1gal
